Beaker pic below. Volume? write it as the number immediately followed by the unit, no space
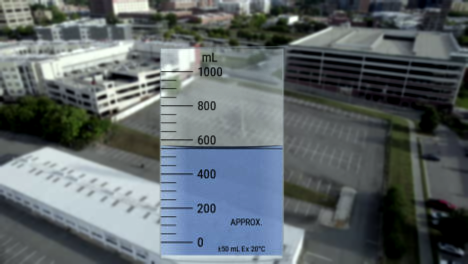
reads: 550mL
